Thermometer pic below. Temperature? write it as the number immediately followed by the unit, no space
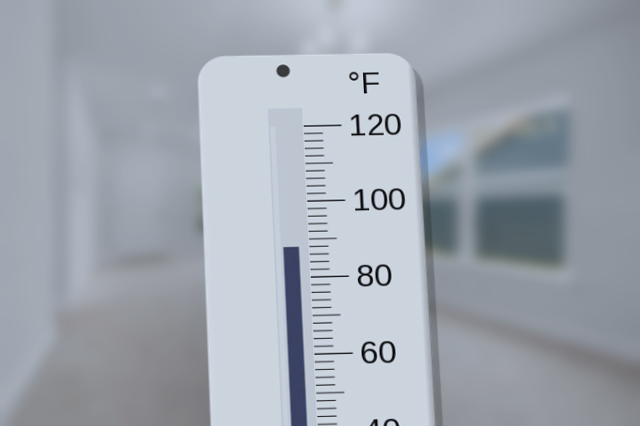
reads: 88°F
